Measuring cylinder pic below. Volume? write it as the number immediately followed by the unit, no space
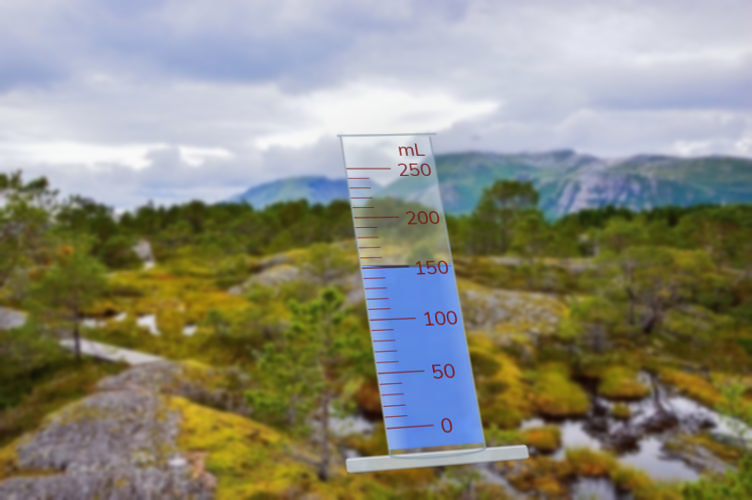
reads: 150mL
